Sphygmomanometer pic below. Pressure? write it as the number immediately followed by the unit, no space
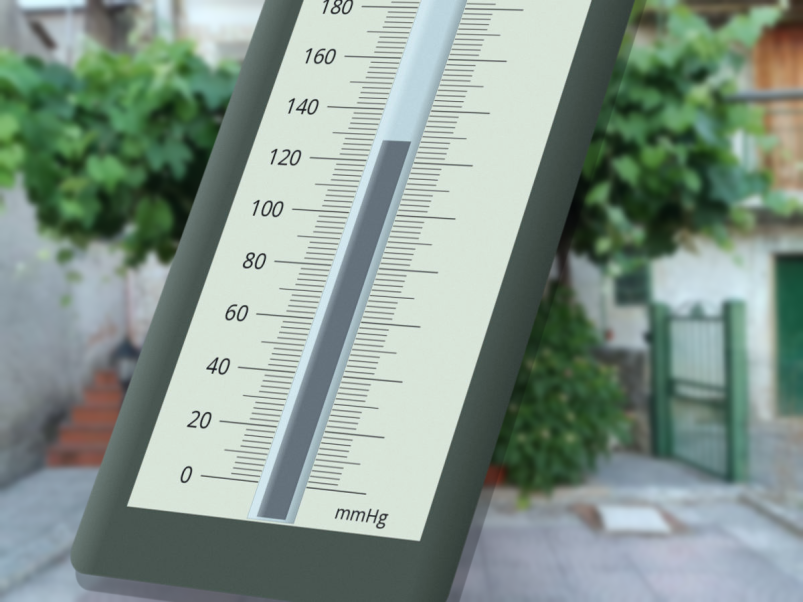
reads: 128mmHg
